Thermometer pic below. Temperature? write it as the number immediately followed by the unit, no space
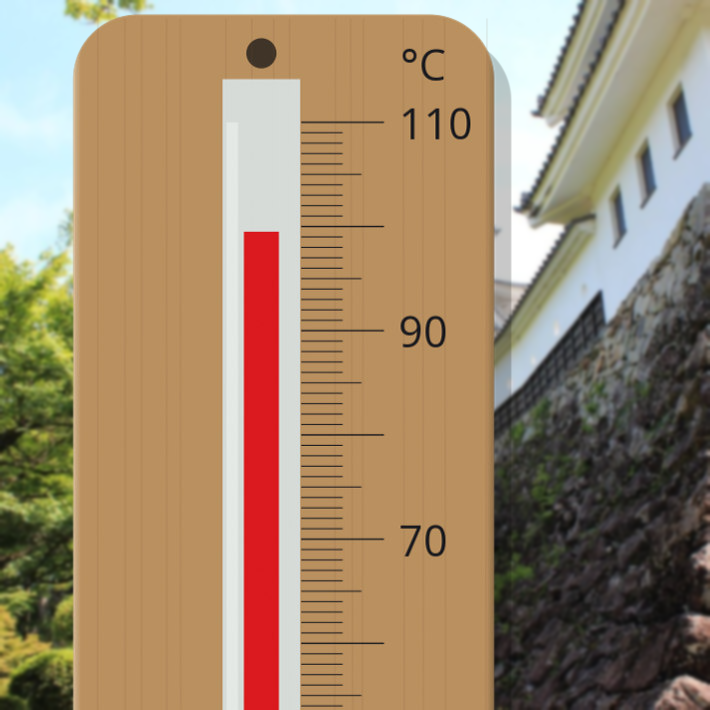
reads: 99.5°C
